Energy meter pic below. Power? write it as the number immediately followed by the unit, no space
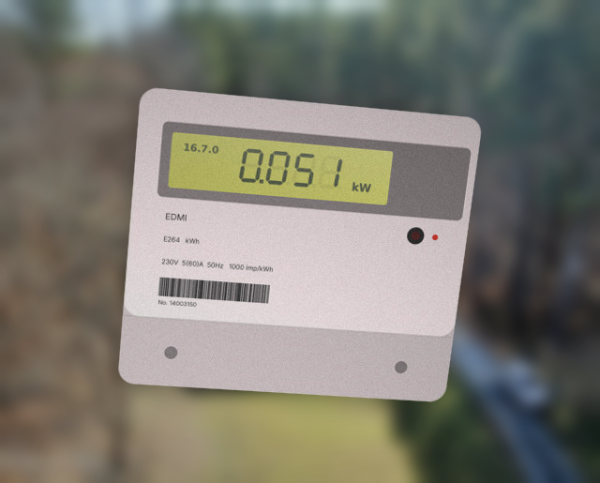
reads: 0.051kW
